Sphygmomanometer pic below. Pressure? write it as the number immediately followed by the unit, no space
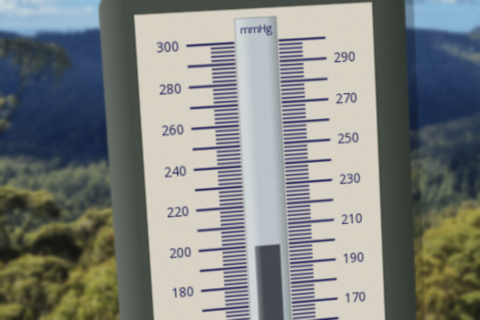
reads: 200mmHg
